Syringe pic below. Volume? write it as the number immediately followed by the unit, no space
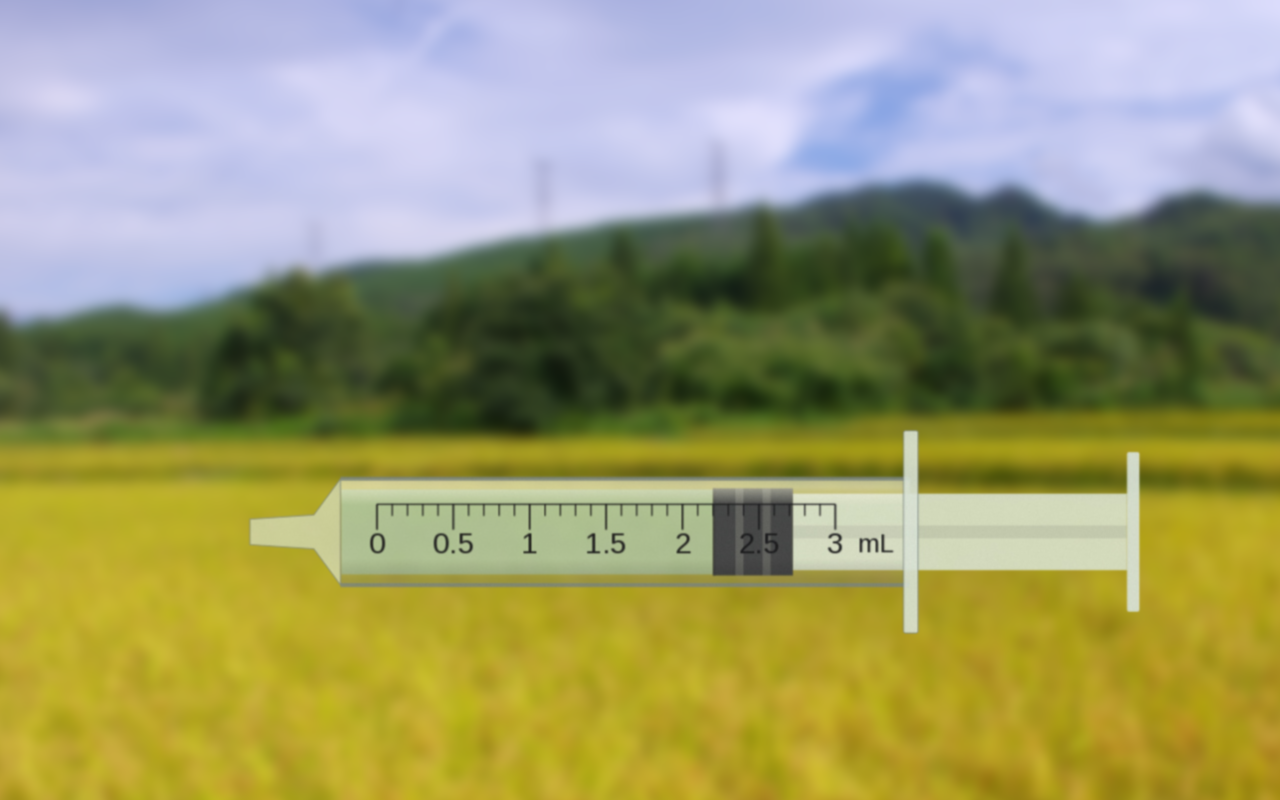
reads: 2.2mL
